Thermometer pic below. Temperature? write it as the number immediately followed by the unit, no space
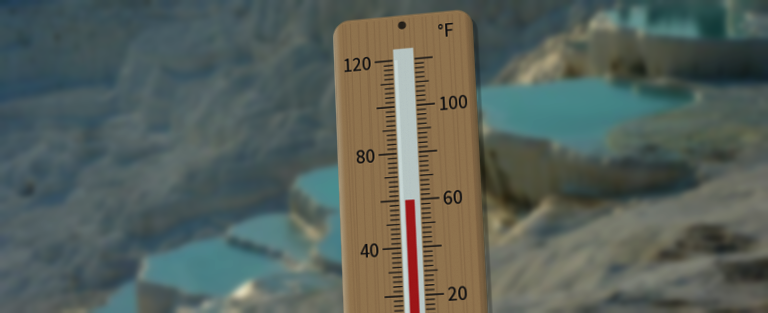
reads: 60°F
